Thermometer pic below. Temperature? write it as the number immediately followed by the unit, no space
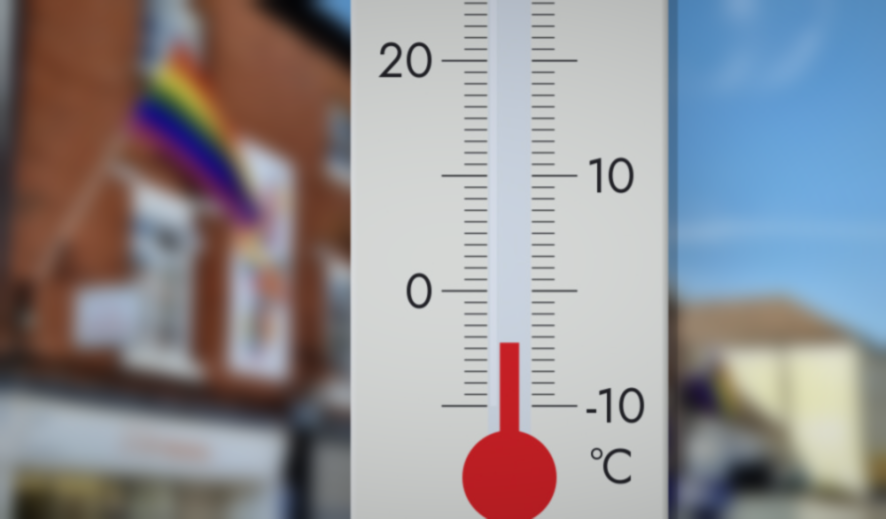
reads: -4.5°C
